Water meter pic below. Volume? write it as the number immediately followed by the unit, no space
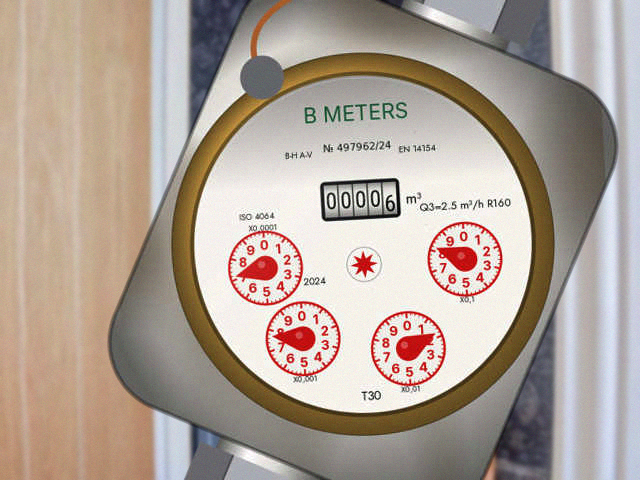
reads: 5.8177m³
